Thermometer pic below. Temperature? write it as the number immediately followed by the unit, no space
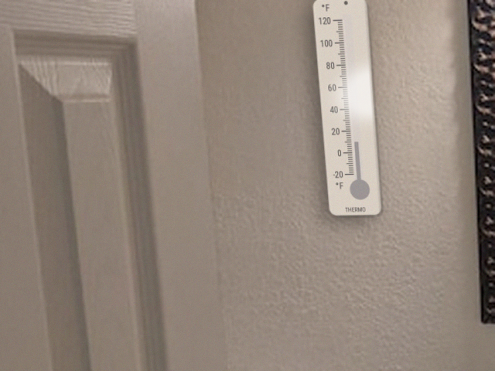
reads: 10°F
